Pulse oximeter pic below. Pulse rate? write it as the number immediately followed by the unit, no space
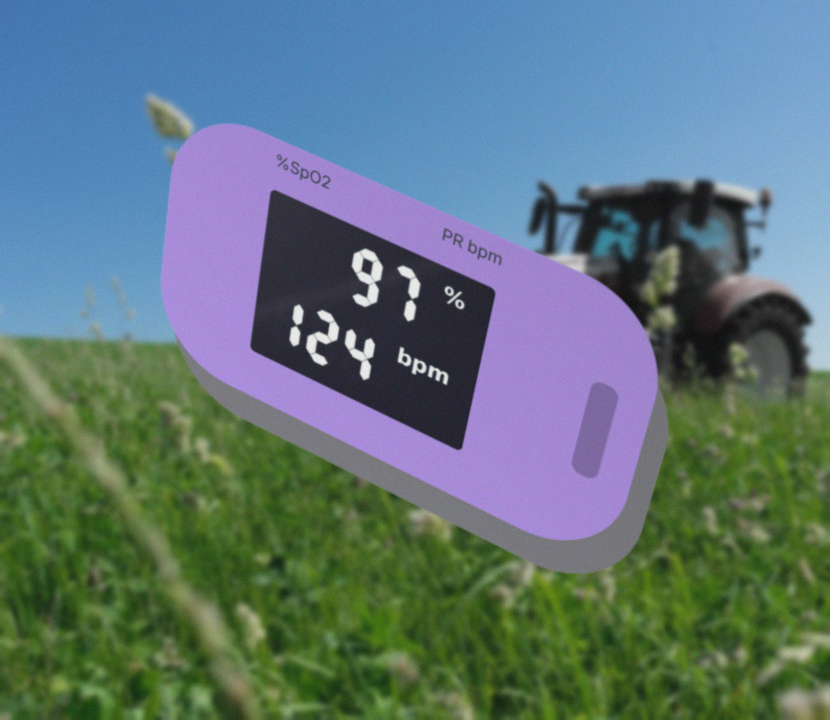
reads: 124bpm
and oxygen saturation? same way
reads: 97%
